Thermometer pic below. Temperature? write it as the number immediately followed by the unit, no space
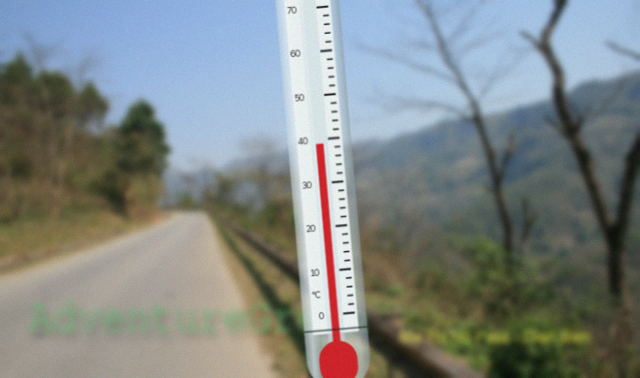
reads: 39°C
